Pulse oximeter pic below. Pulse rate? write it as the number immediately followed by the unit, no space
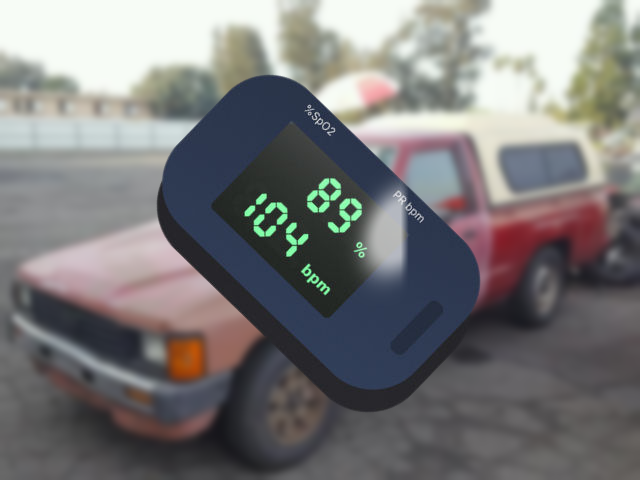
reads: 104bpm
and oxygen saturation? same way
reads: 89%
